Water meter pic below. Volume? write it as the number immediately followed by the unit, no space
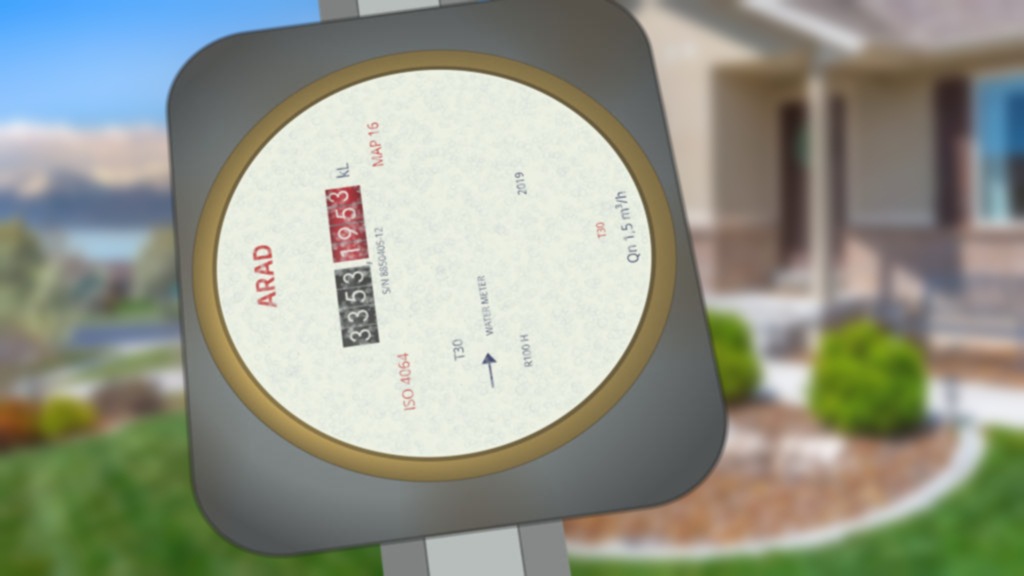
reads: 3353.1953kL
